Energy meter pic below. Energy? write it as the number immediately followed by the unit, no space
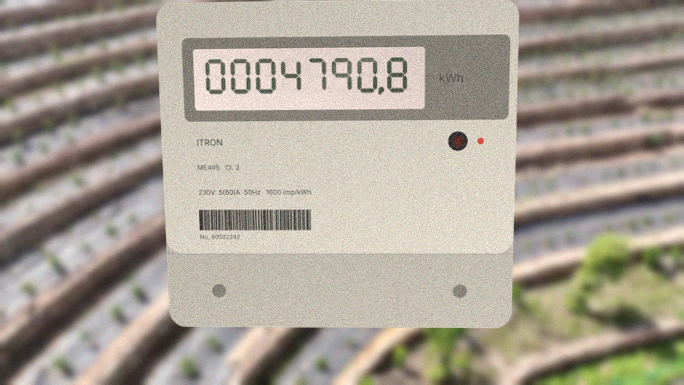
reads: 4790.8kWh
